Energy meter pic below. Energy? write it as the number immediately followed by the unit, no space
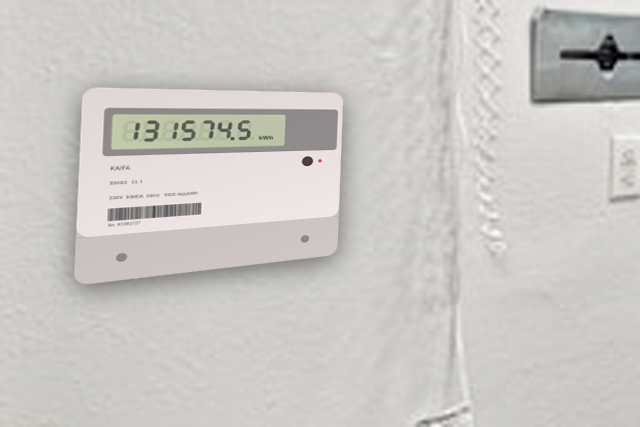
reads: 131574.5kWh
